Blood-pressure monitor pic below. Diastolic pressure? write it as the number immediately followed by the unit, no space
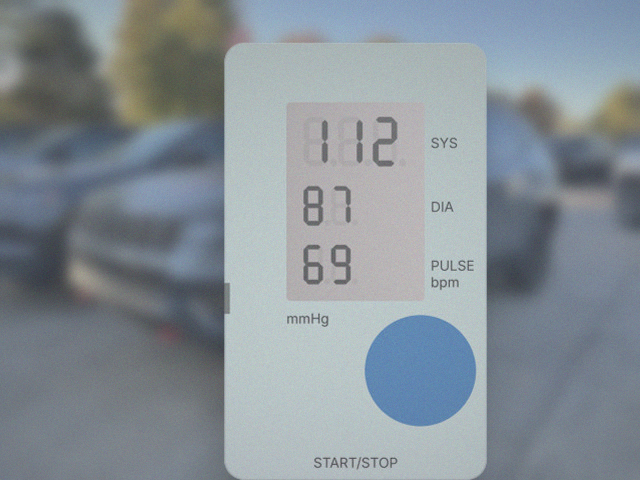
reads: 87mmHg
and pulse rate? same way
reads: 69bpm
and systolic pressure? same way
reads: 112mmHg
